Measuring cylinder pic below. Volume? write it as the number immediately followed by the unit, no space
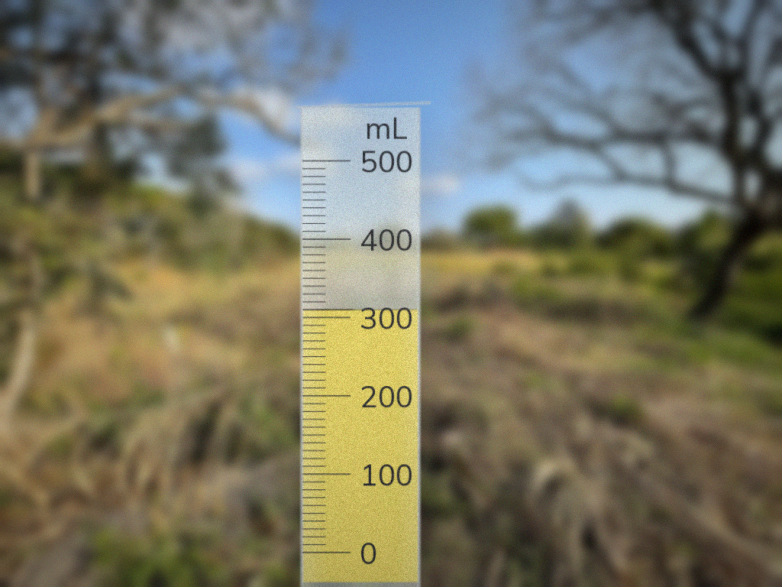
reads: 310mL
